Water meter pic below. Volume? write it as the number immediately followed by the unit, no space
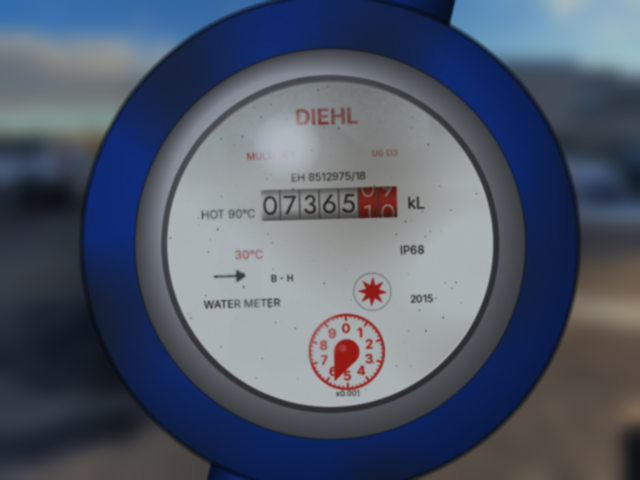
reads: 7365.095kL
